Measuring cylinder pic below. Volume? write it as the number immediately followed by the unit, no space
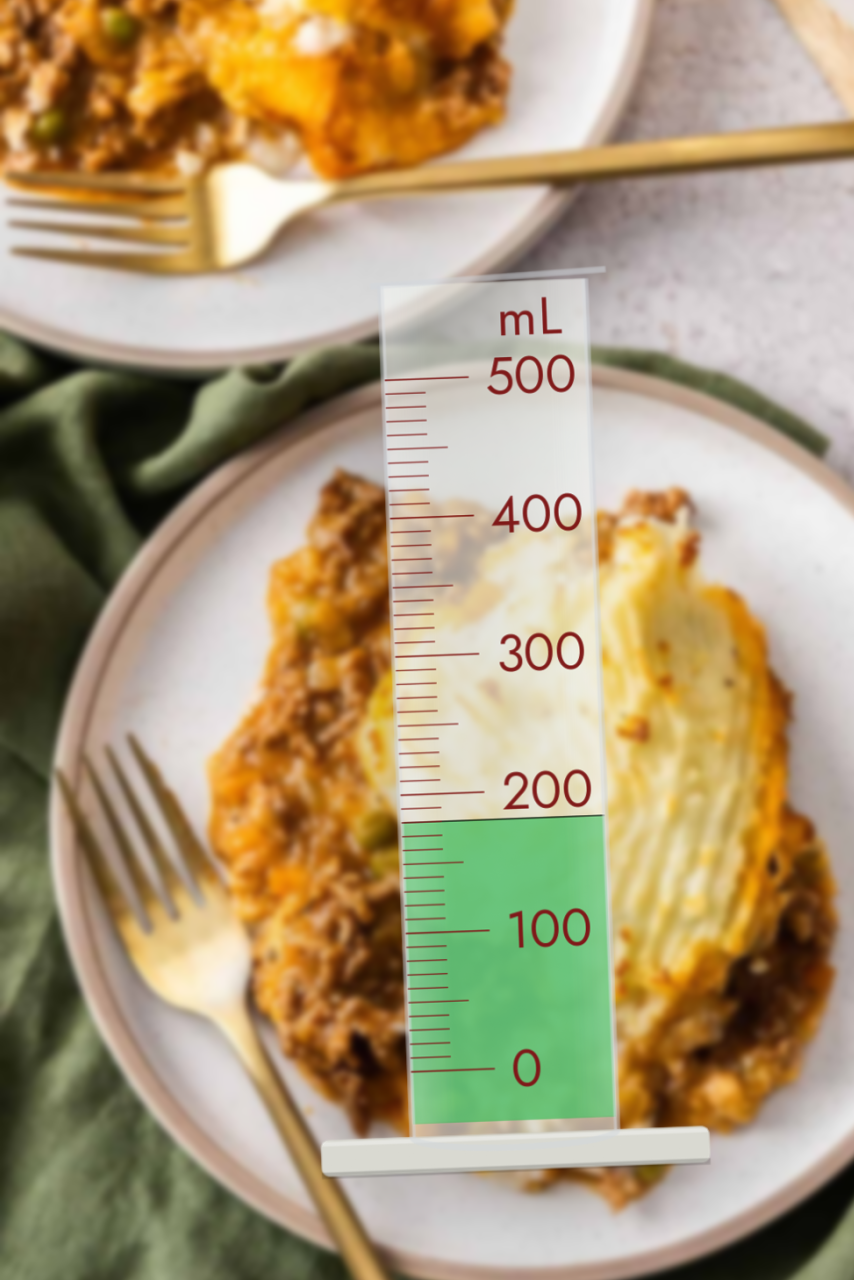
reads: 180mL
